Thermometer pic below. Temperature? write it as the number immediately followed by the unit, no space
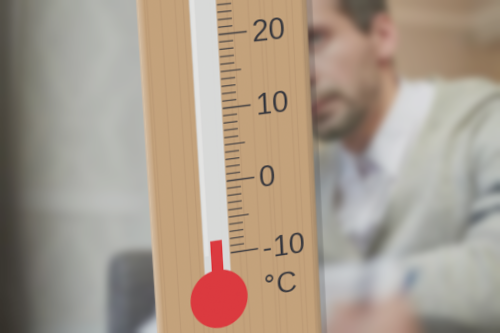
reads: -8°C
